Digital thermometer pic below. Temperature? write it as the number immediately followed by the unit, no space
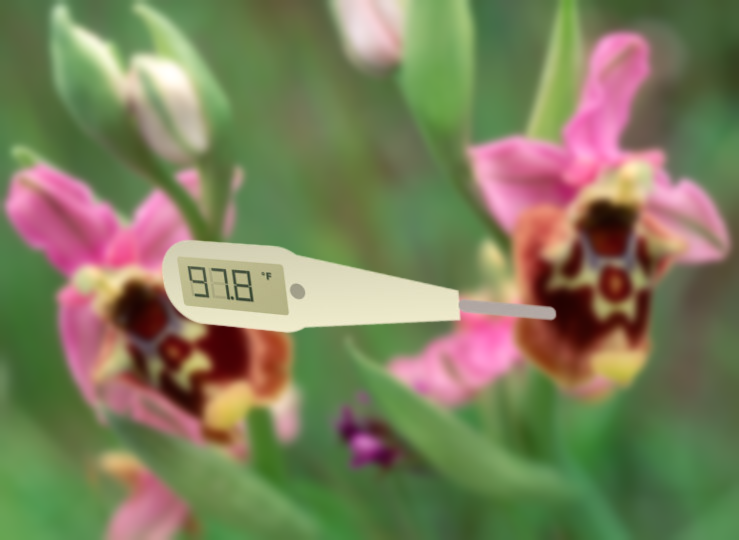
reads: 97.8°F
